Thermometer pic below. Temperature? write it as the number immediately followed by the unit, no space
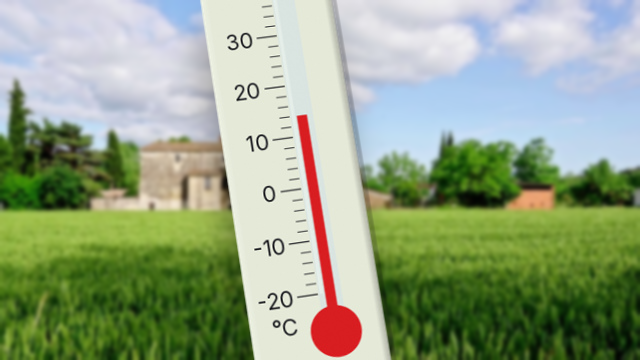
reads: 14°C
